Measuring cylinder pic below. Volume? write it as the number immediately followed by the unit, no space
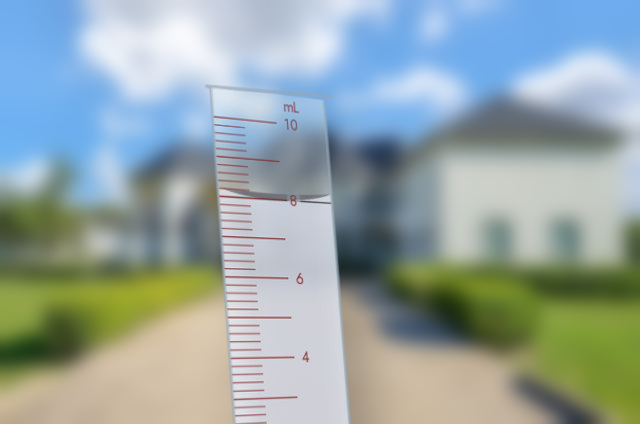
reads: 8mL
